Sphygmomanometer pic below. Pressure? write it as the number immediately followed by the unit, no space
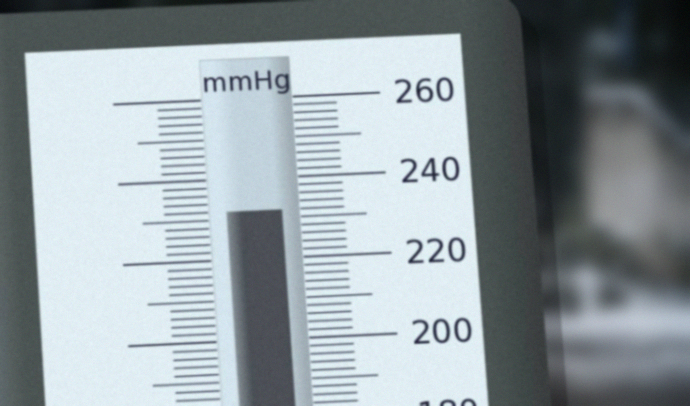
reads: 232mmHg
